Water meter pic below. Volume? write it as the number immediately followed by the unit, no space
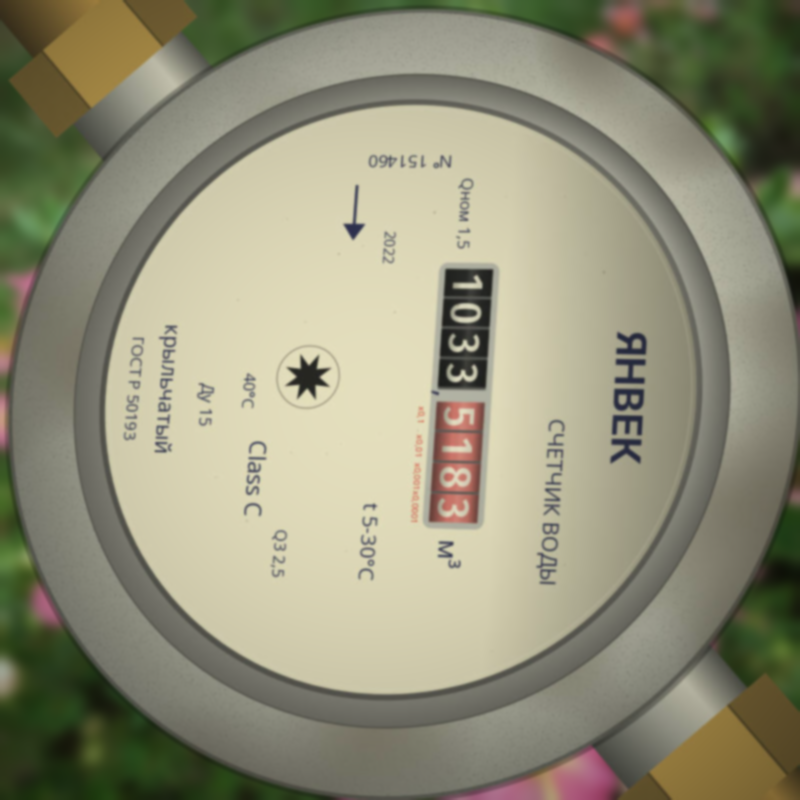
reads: 1033.5183m³
